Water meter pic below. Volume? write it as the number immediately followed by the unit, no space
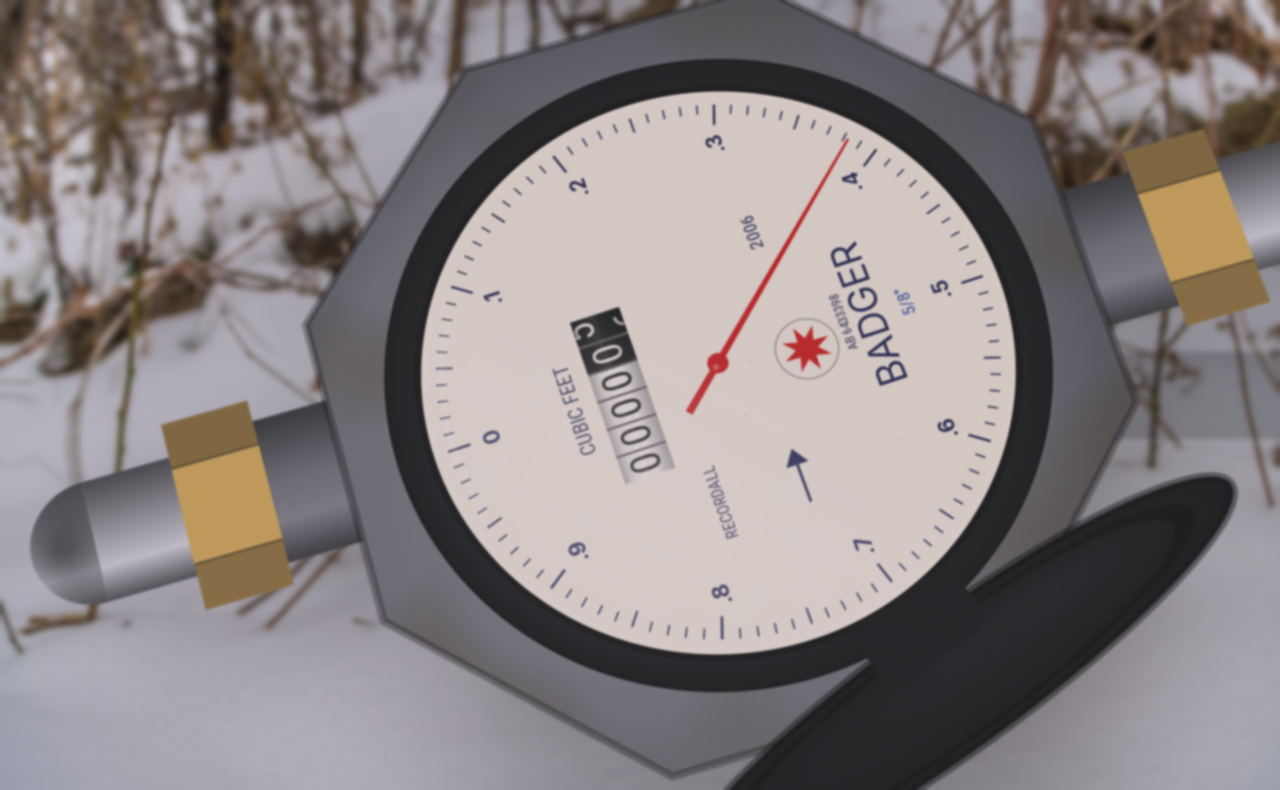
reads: 5.38ft³
